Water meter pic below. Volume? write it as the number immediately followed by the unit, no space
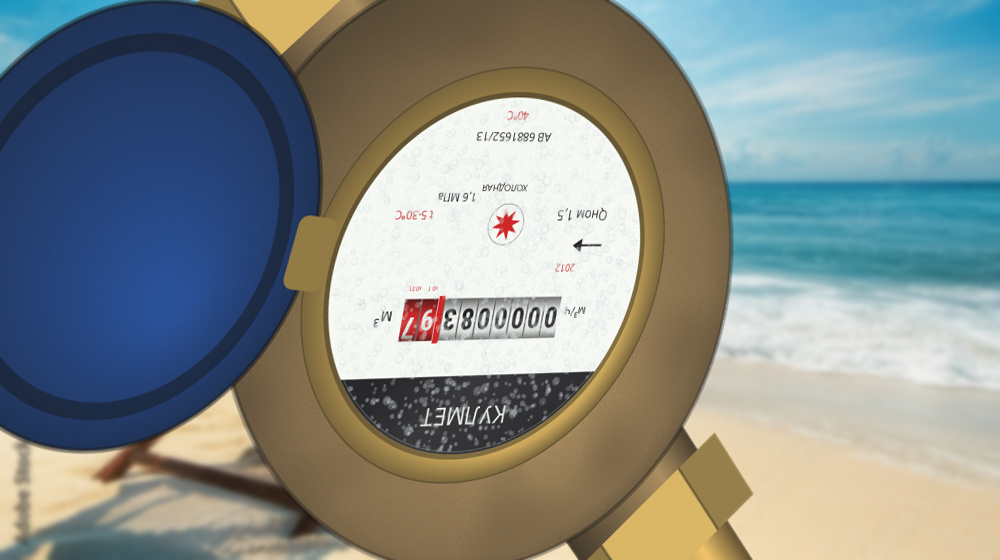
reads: 83.97m³
